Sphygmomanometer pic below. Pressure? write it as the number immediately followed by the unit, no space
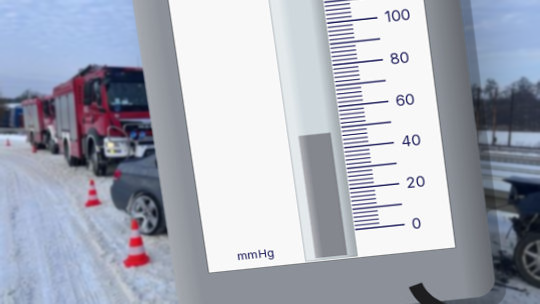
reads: 48mmHg
